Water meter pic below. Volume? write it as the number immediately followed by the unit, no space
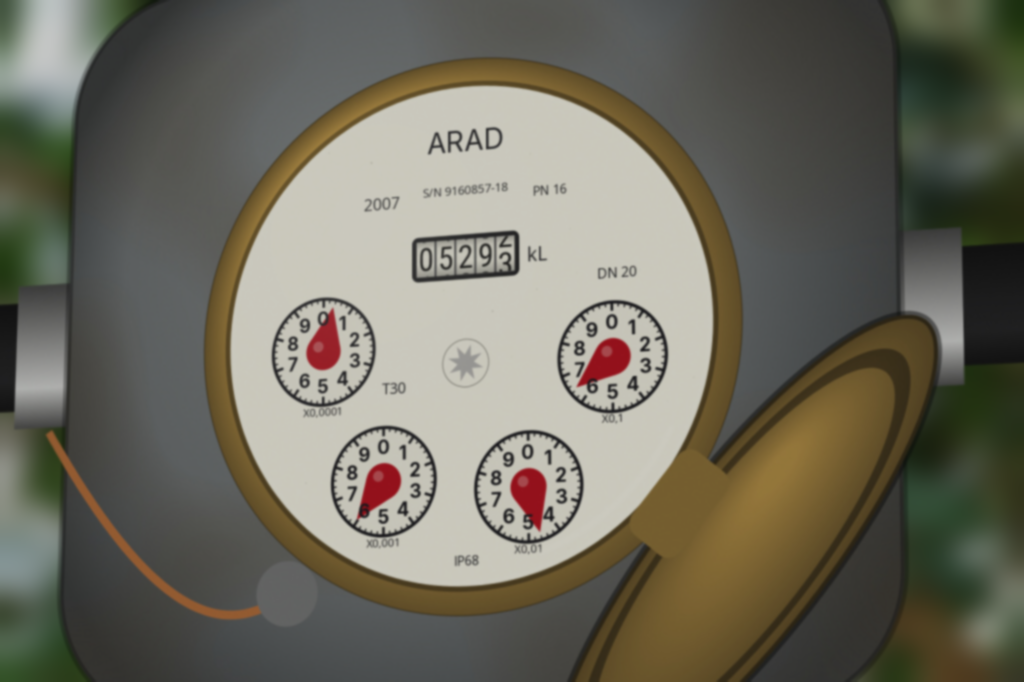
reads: 5292.6460kL
